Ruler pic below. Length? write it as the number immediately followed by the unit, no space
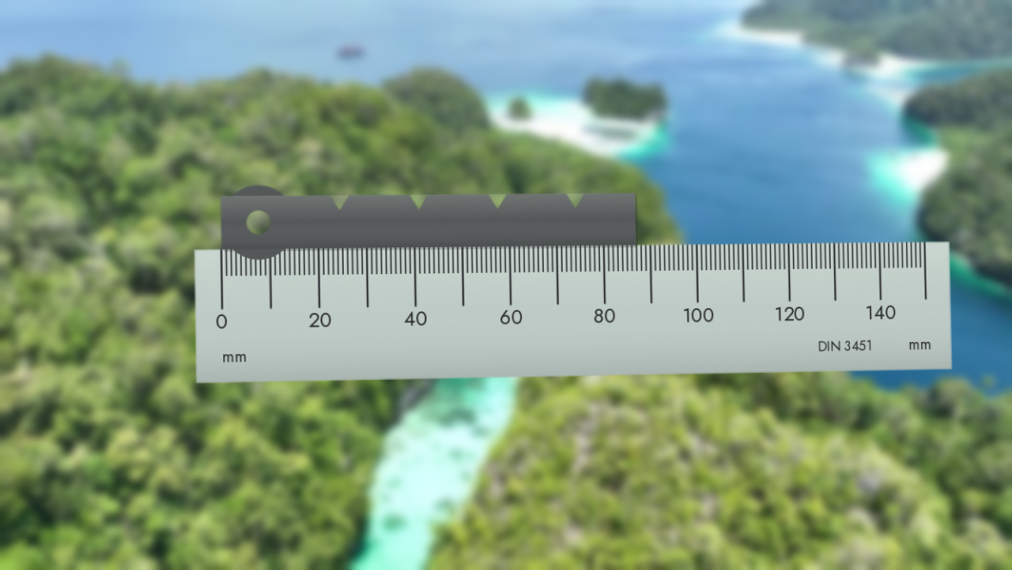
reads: 87mm
